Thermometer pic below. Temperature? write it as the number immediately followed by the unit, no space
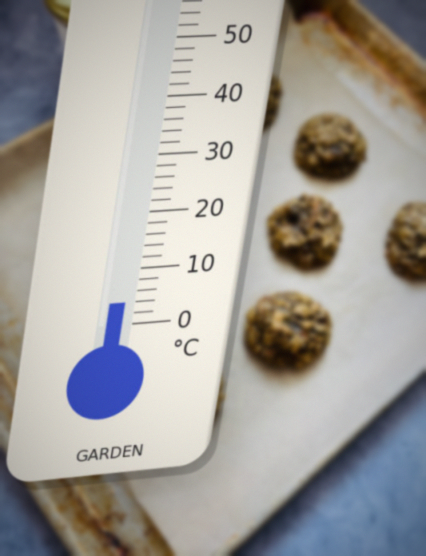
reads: 4°C
